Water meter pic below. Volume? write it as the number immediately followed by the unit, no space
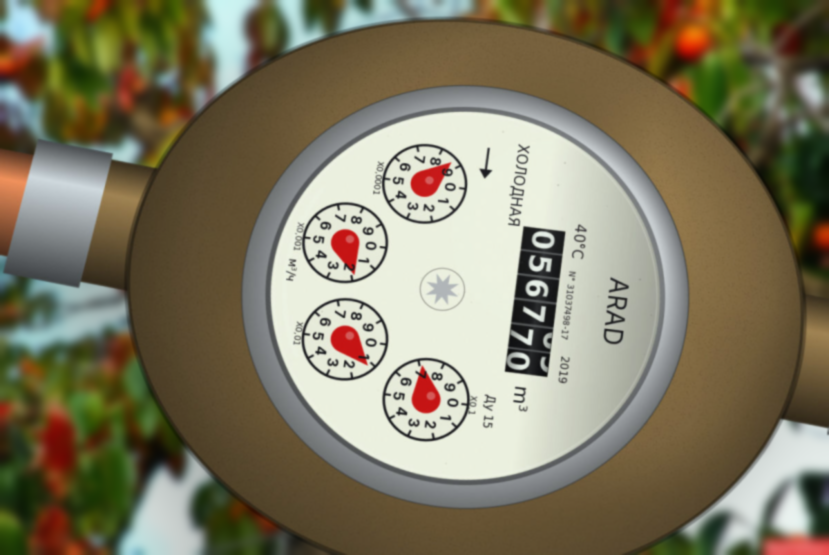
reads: 56769.7118m³
